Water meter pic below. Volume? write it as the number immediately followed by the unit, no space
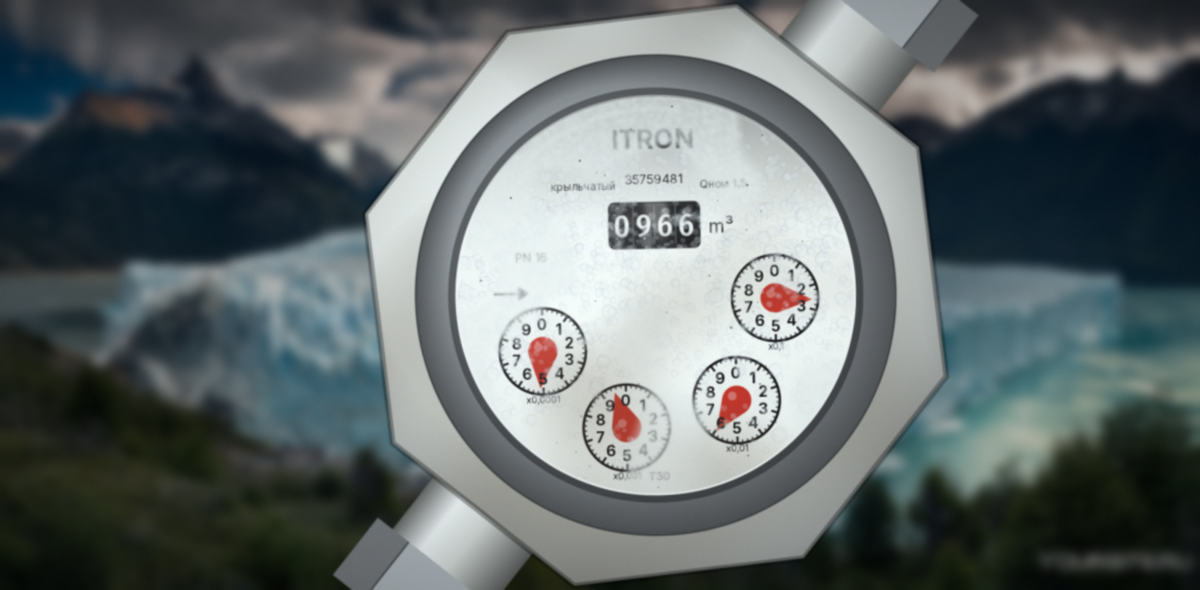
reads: 966.2595m³
